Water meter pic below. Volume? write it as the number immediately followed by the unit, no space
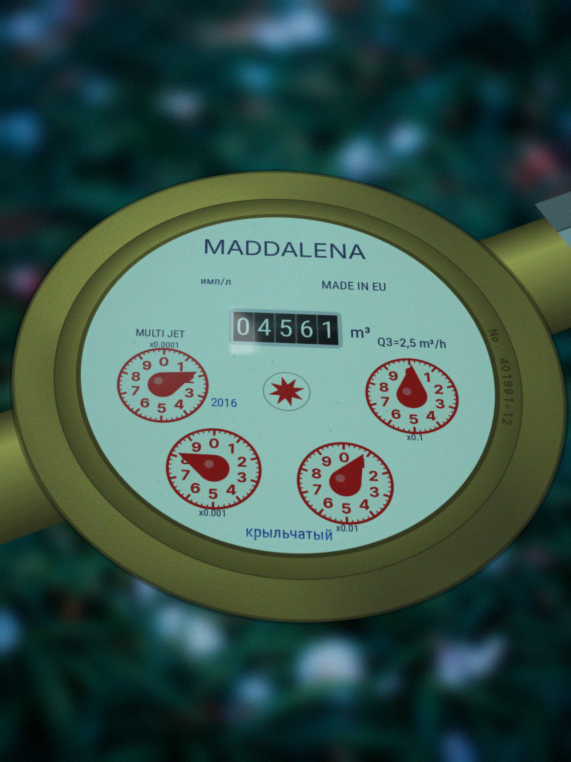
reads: 4561.0081m³
